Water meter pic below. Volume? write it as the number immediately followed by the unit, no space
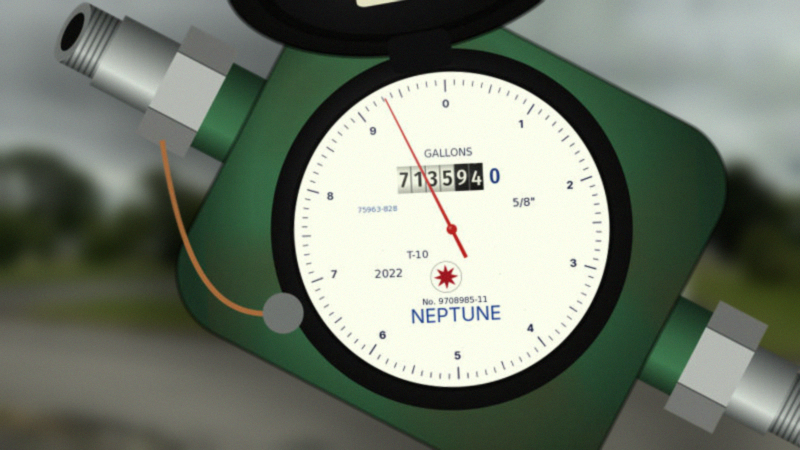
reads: 7135939.3gal
